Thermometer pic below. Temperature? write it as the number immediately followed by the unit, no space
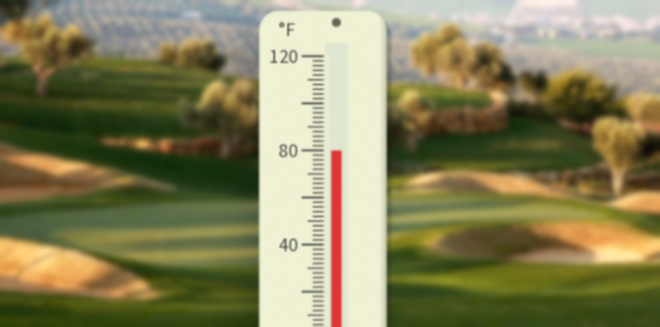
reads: 80°F
